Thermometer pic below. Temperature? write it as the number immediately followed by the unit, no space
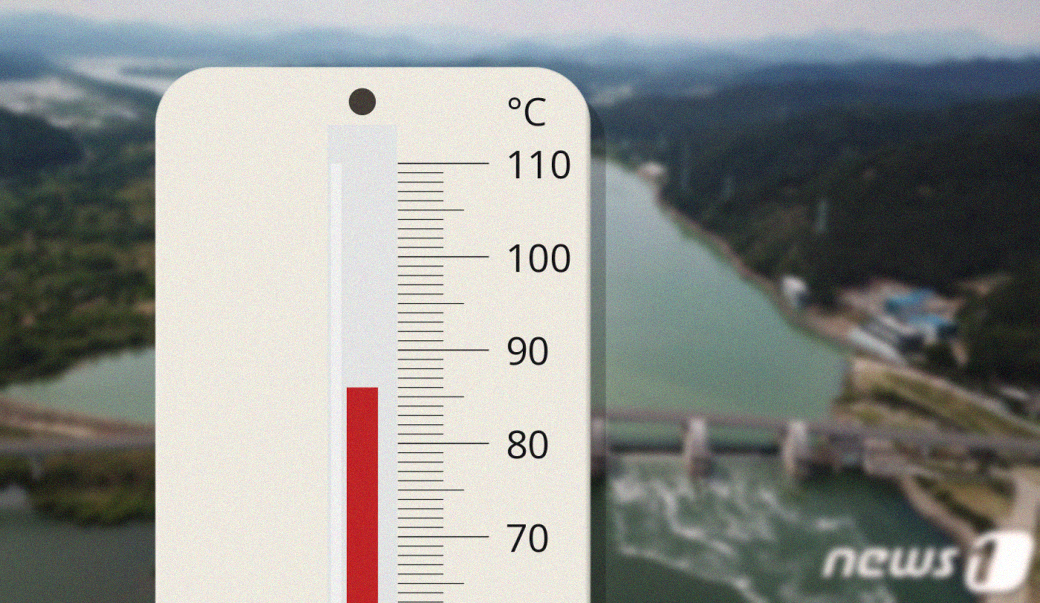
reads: 86°C
